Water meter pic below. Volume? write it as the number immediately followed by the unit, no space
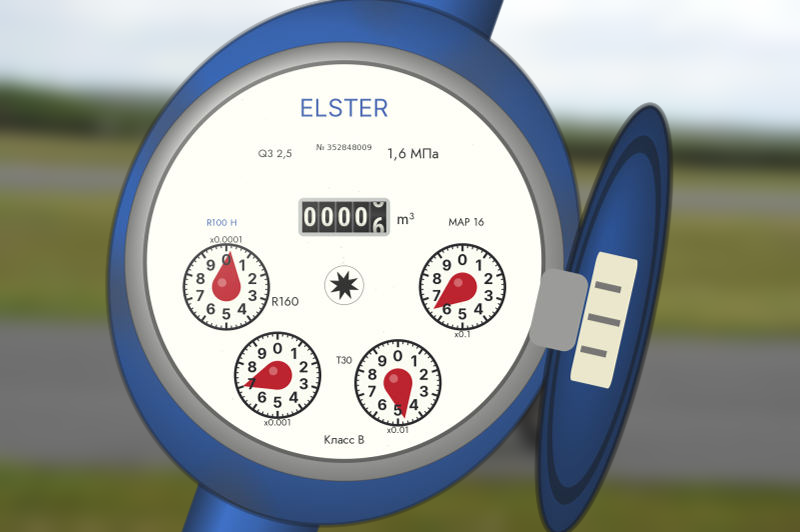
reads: 5.6470m³
